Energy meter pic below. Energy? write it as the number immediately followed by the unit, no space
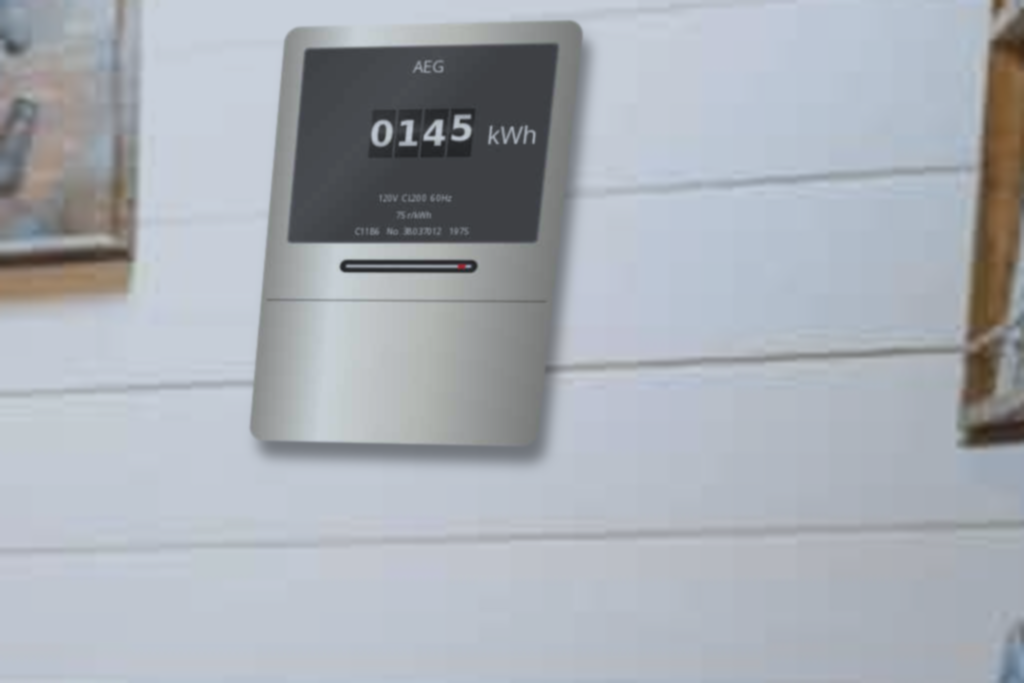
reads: 145kWh
